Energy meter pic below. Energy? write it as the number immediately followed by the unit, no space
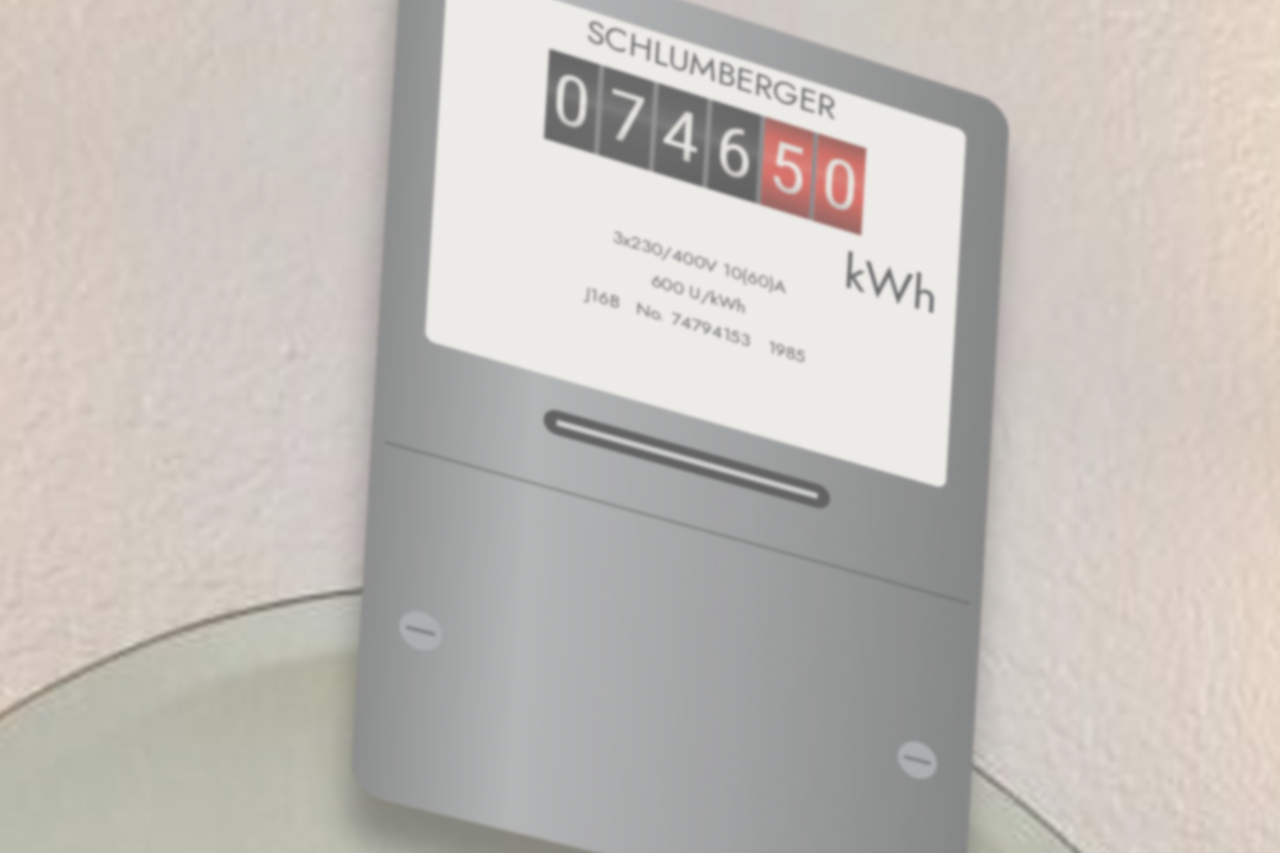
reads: 746.50kWh
